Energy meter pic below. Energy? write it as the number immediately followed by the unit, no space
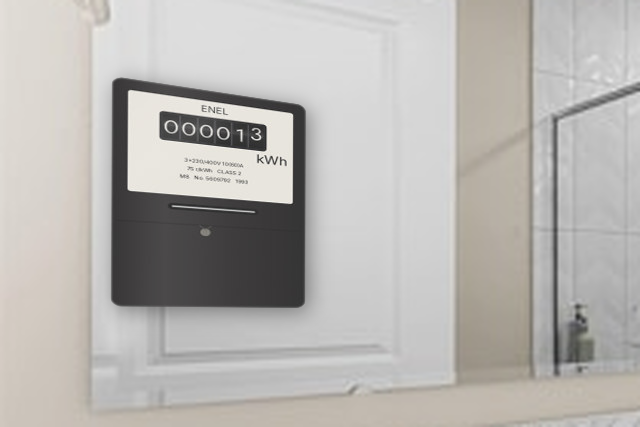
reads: 13kWh
